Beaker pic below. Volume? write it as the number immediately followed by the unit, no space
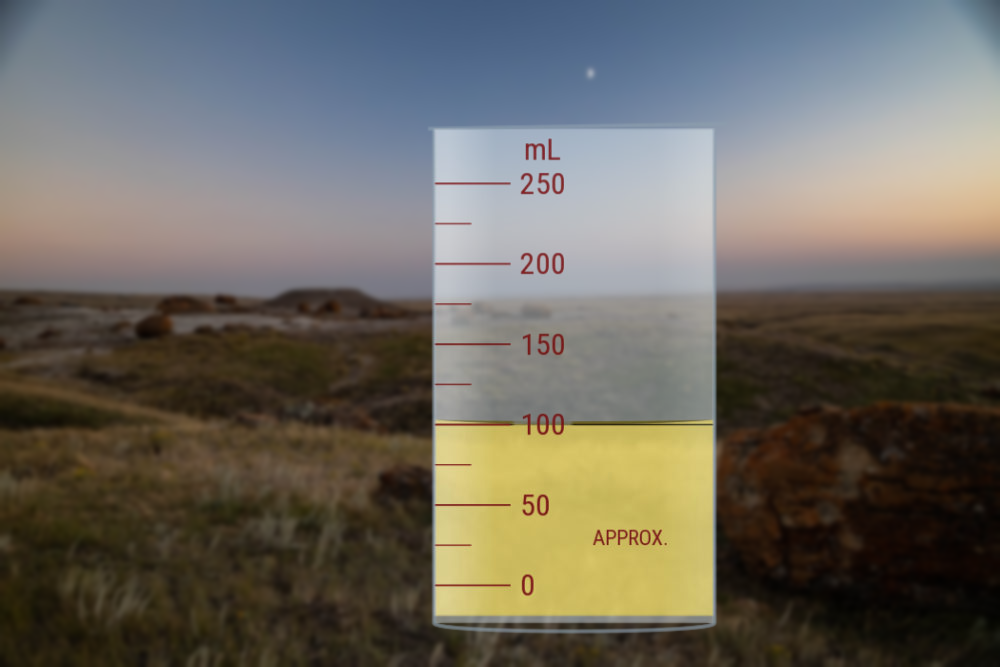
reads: 100mL
